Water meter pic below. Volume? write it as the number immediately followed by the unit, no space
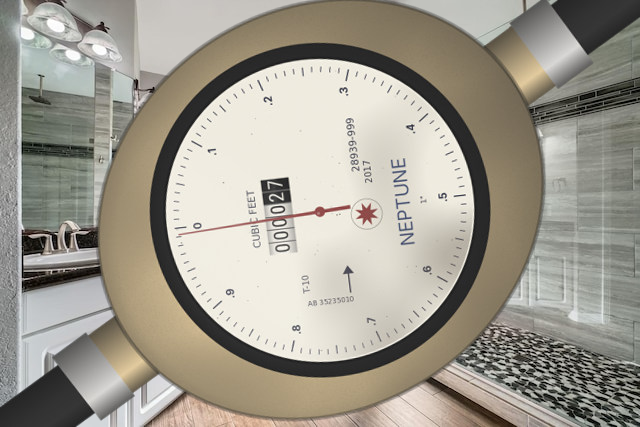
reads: 26.99ft³
